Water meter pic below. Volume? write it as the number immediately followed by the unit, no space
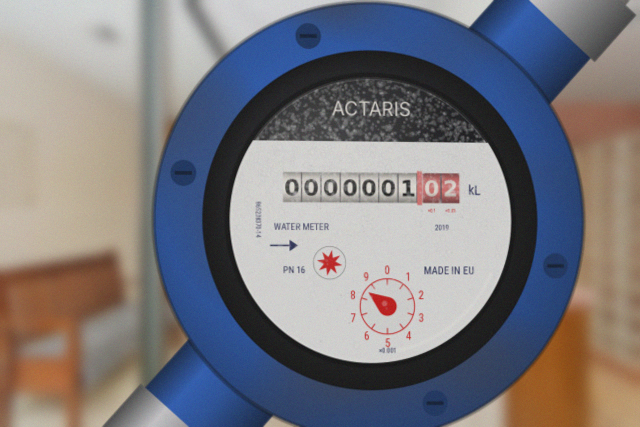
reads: 1.028kL
